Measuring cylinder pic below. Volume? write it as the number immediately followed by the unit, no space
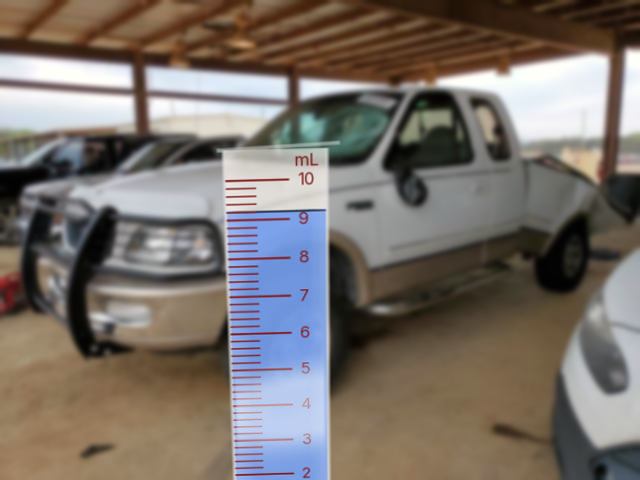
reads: 9.2mL
